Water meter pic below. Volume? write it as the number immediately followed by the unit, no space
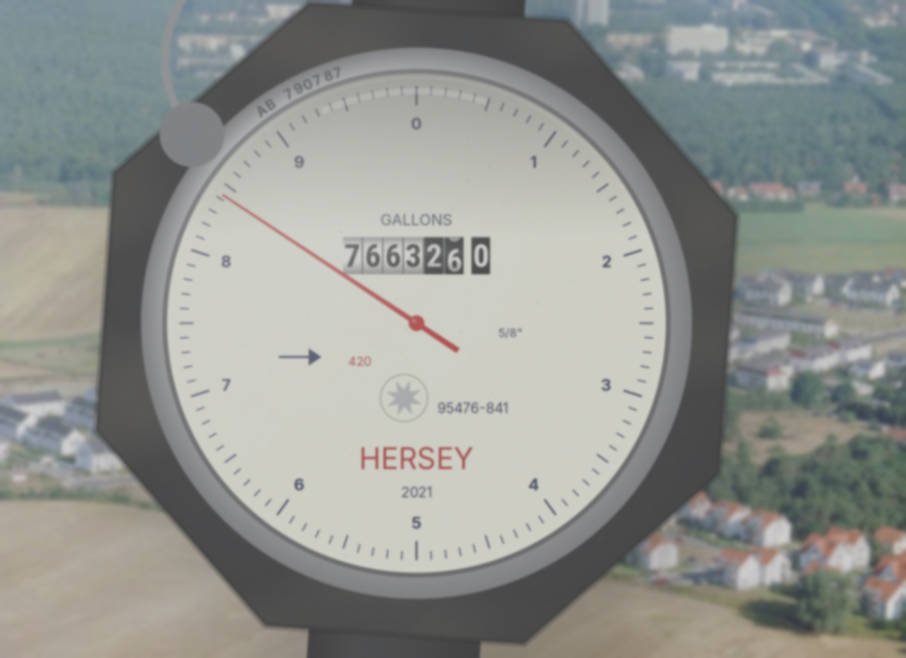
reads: 7663258.4gal
